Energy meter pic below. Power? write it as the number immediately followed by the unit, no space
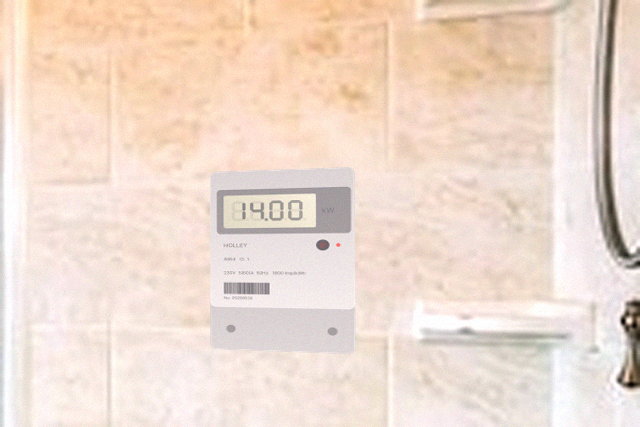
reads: 14.00kW
